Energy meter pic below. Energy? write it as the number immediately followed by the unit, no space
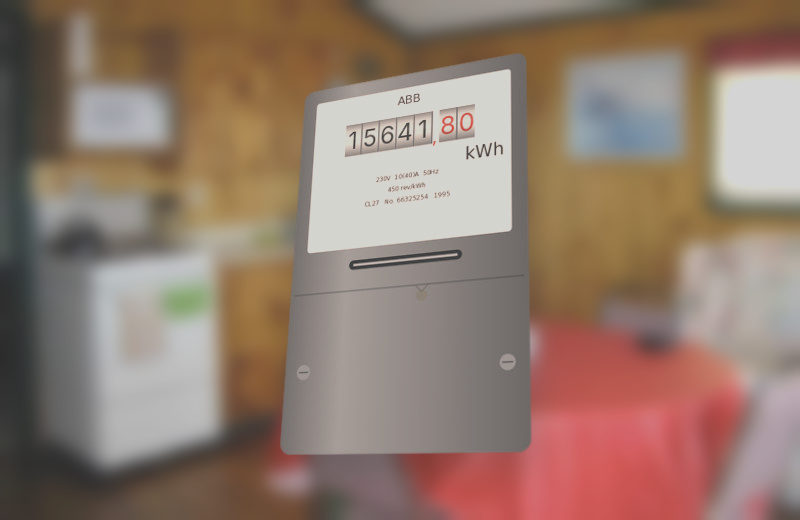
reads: 15641.80kWh
